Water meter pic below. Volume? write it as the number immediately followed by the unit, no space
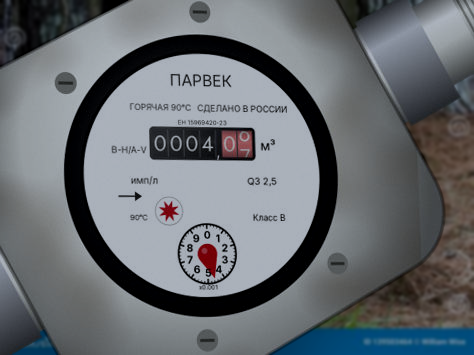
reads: 4.064m³
